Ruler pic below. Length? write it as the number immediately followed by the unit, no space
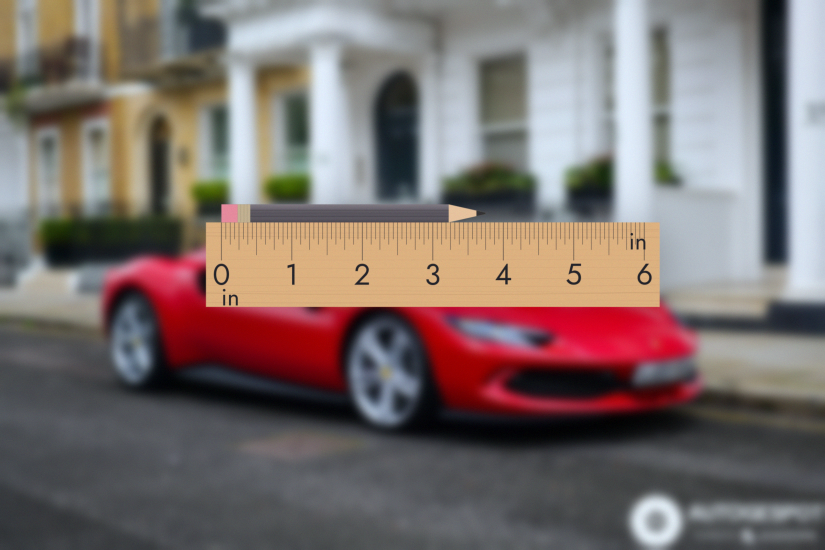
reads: 3.75in
